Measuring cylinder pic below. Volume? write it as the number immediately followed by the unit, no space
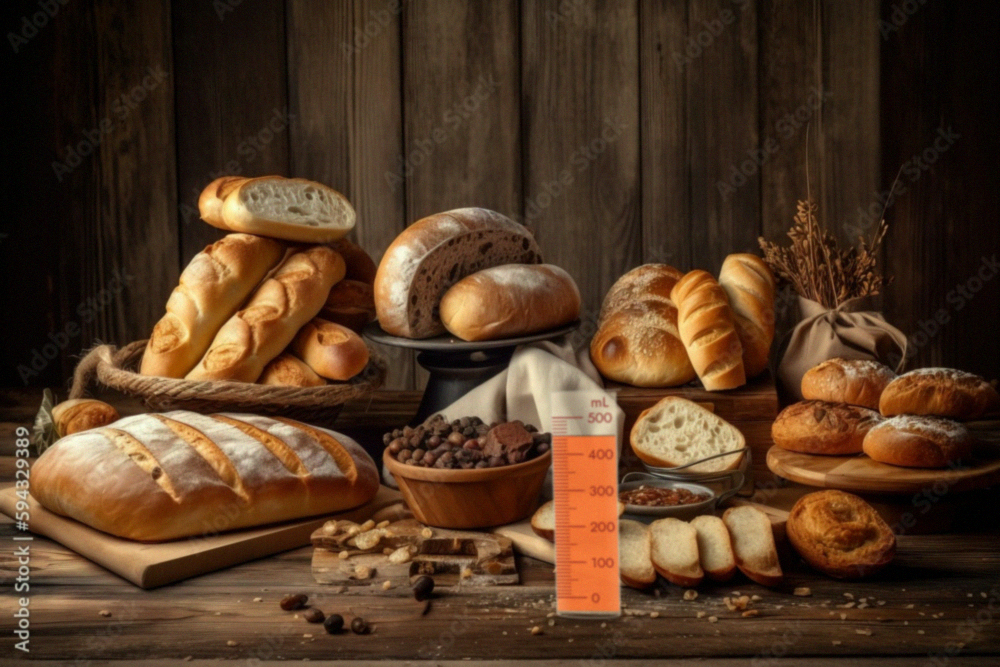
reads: 450mL
